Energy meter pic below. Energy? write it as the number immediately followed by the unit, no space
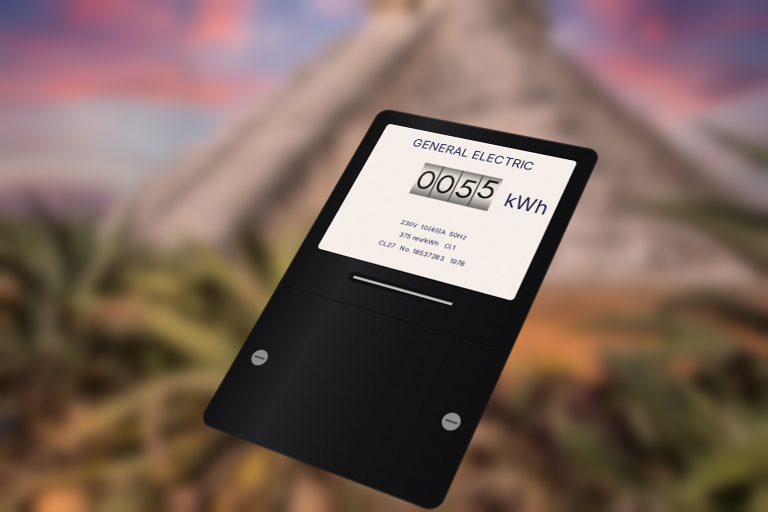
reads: 55kWh
